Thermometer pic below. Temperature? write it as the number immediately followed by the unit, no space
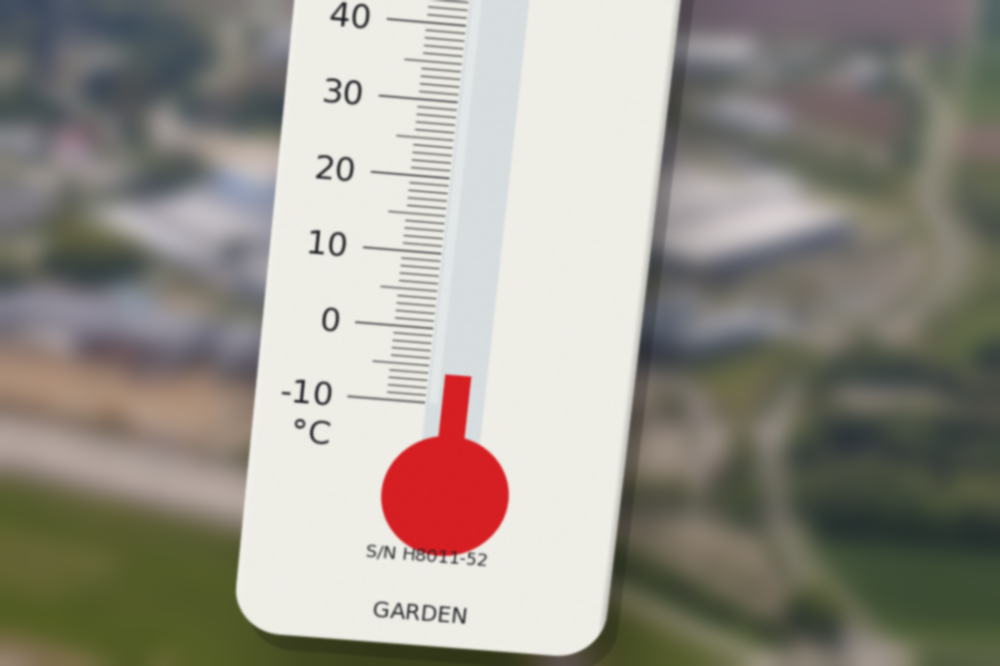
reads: -6°C
